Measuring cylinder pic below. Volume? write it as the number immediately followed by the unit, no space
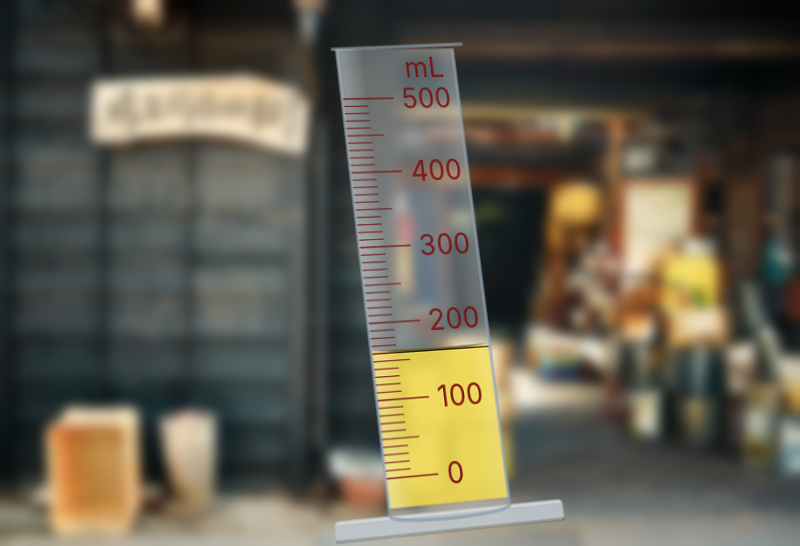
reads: 160mL
